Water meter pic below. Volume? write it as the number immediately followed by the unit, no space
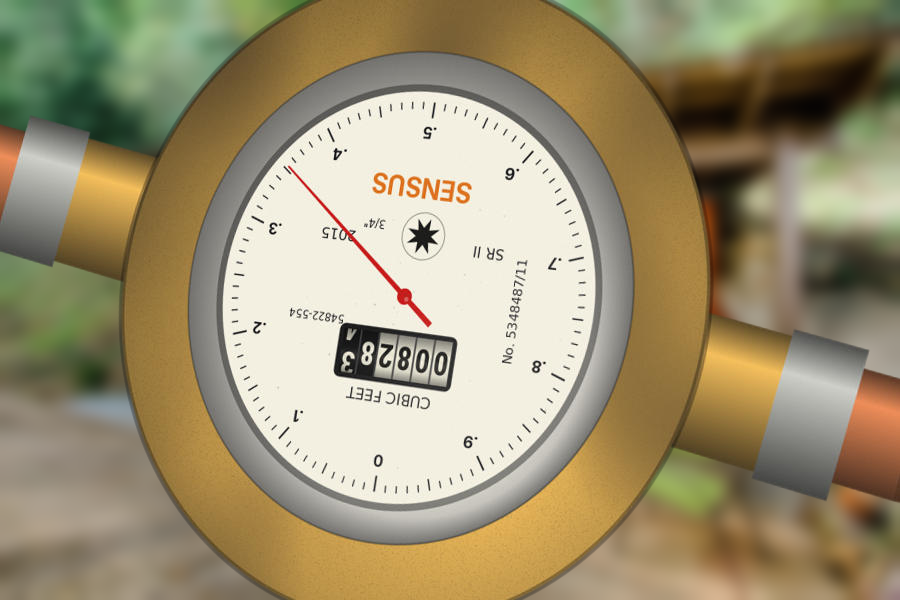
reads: 8283.35ft³
